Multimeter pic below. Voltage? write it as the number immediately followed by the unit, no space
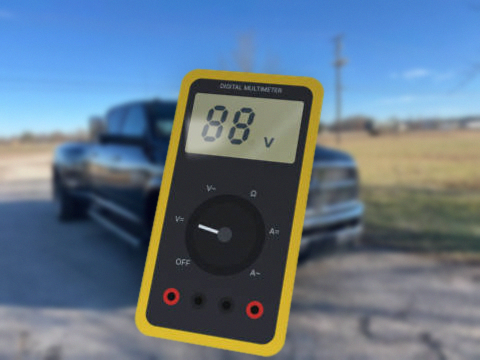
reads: 88V
